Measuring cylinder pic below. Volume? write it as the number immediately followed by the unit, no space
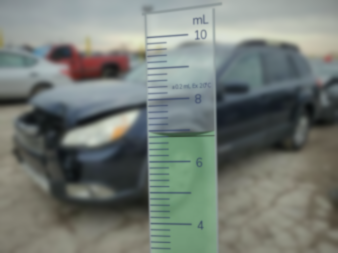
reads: 6.8mL
